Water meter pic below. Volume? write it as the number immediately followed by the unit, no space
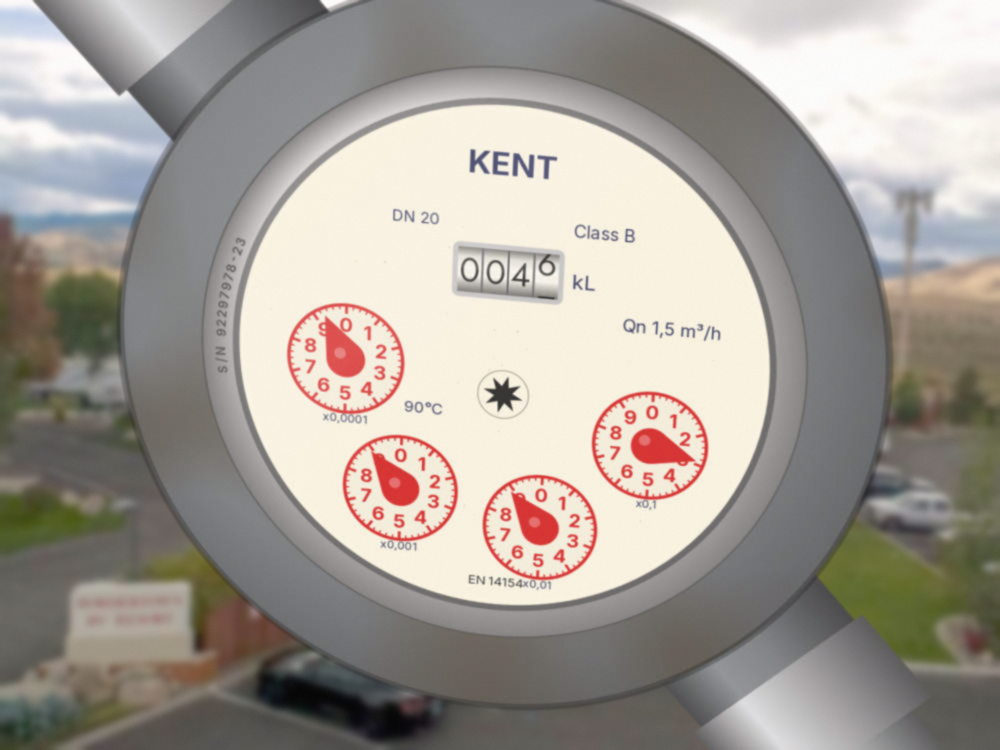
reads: 46.2889kL
